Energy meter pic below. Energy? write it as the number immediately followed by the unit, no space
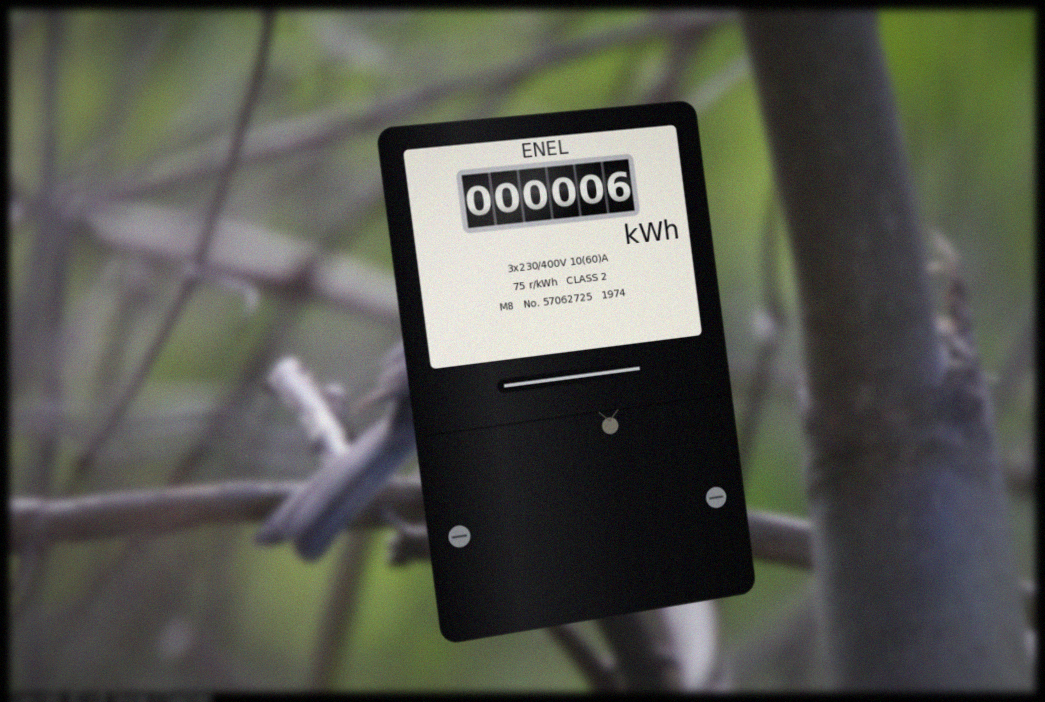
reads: 6kWh
